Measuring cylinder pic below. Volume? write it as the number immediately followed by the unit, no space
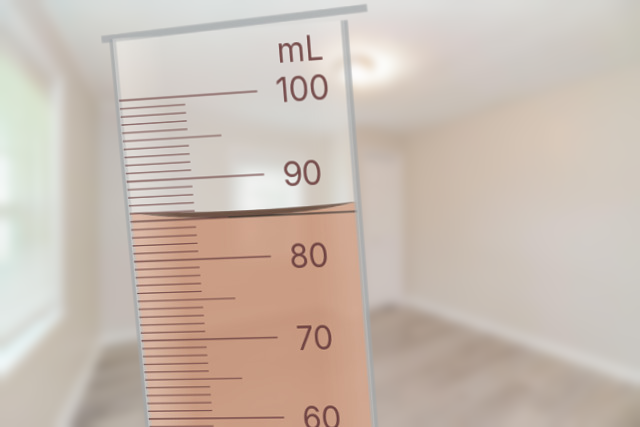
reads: 85mL
